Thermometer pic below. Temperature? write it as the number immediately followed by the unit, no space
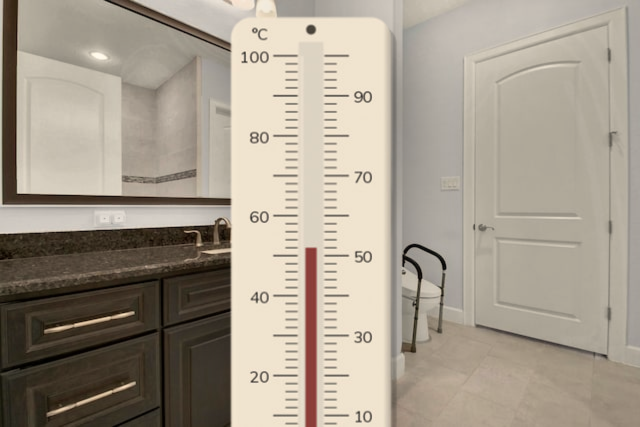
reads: 52°C
